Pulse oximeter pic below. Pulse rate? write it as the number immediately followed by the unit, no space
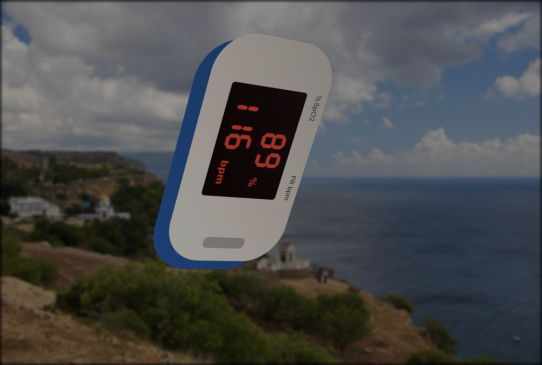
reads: 116bpm
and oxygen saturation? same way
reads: 89%
